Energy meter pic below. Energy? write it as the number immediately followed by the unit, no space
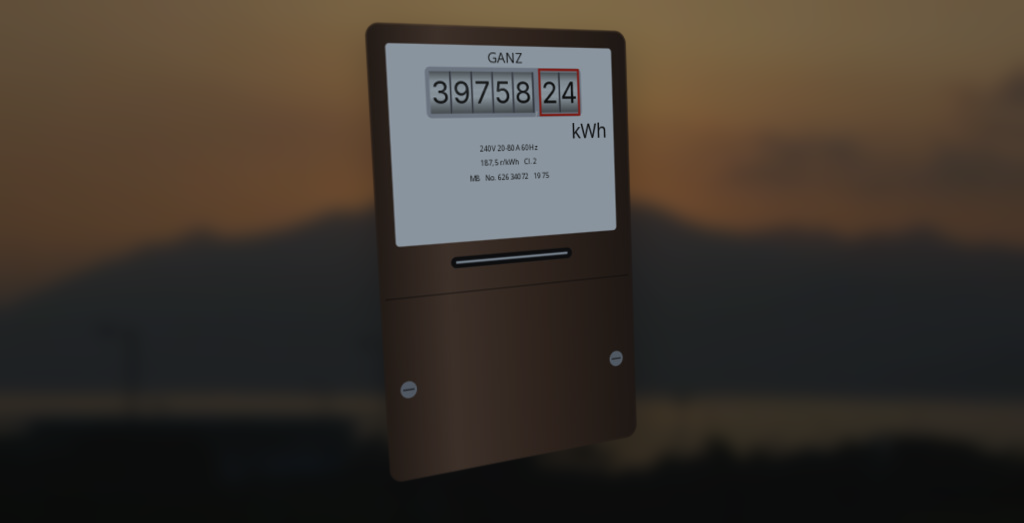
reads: 39758.24kWh
